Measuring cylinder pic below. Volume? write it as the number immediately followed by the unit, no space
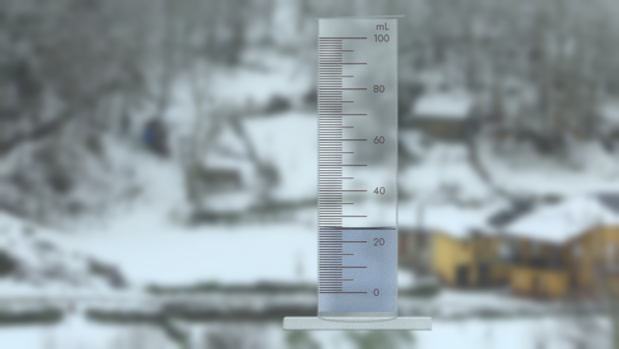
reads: 25mL
